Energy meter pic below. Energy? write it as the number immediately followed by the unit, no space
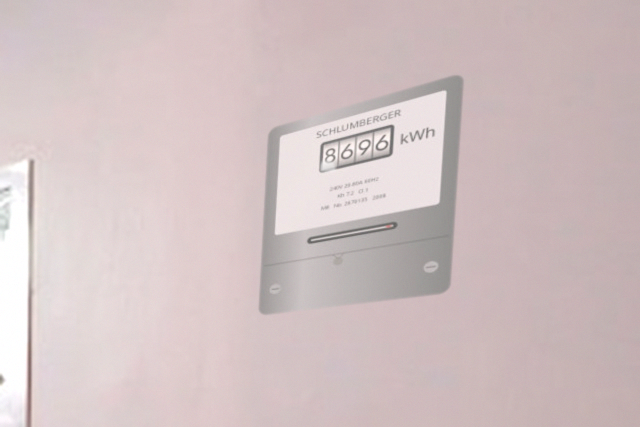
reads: 8696kWh
